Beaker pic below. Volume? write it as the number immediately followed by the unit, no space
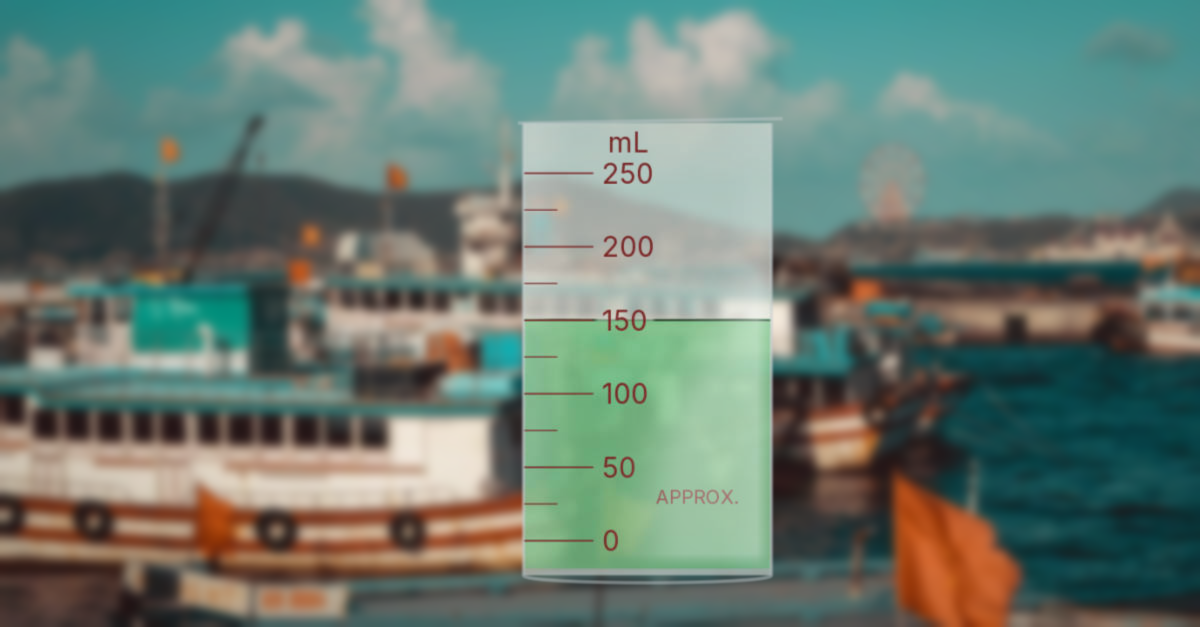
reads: 150mL
